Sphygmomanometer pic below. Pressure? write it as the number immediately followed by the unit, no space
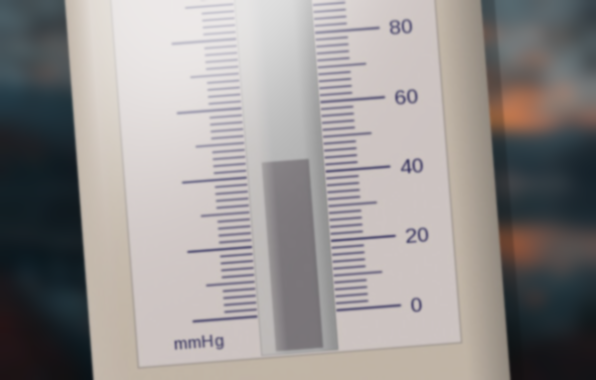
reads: 44mmHg
